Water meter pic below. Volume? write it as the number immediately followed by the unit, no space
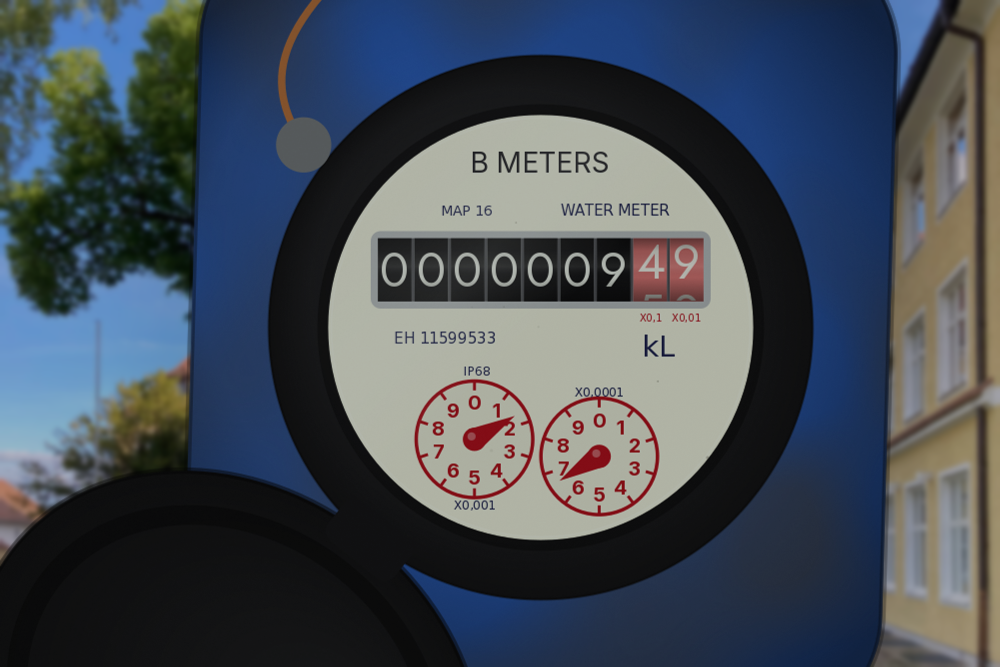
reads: 9.4916kL
